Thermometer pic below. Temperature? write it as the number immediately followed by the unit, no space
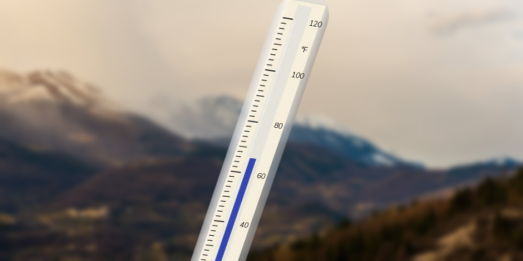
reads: 66°F
